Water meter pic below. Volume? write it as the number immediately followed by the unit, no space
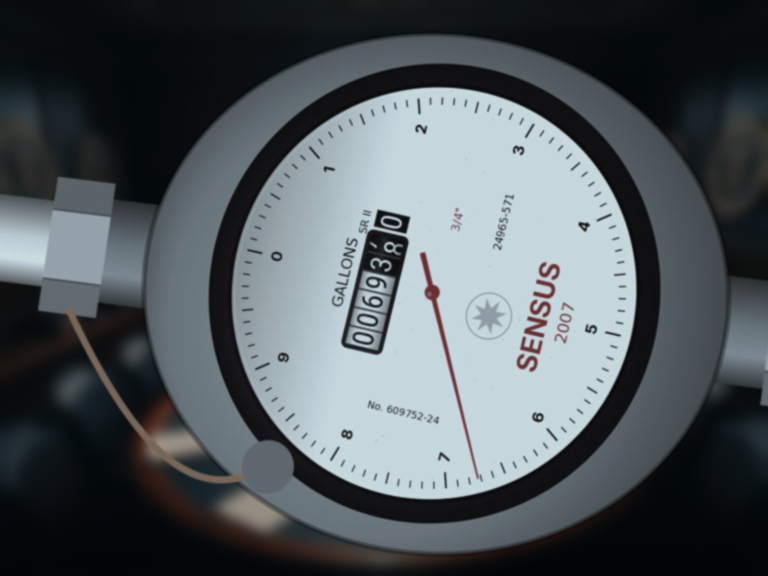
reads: 69376.7gal
